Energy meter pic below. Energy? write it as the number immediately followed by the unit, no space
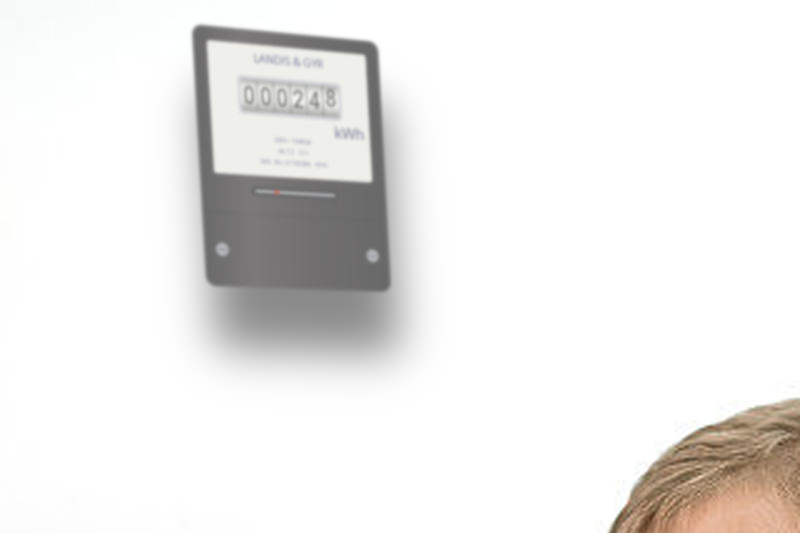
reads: 248kWh
